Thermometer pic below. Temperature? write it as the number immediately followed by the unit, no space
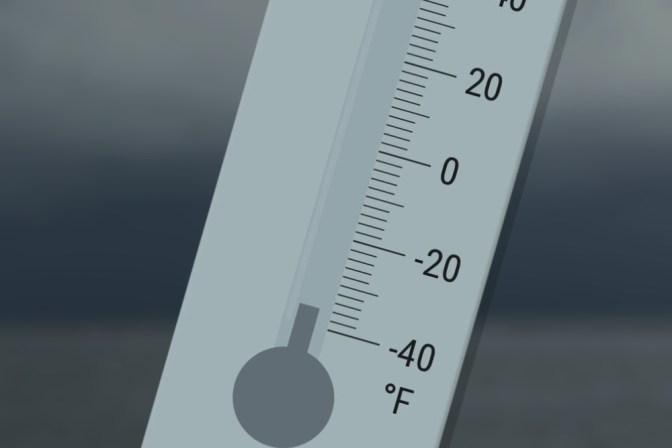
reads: -36°F
